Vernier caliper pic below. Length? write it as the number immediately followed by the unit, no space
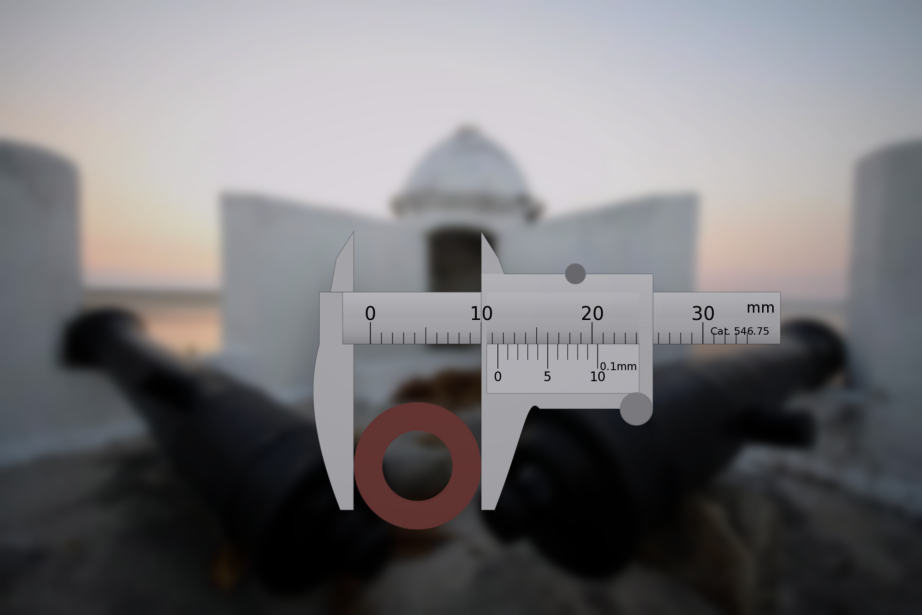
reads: 11.5mm
